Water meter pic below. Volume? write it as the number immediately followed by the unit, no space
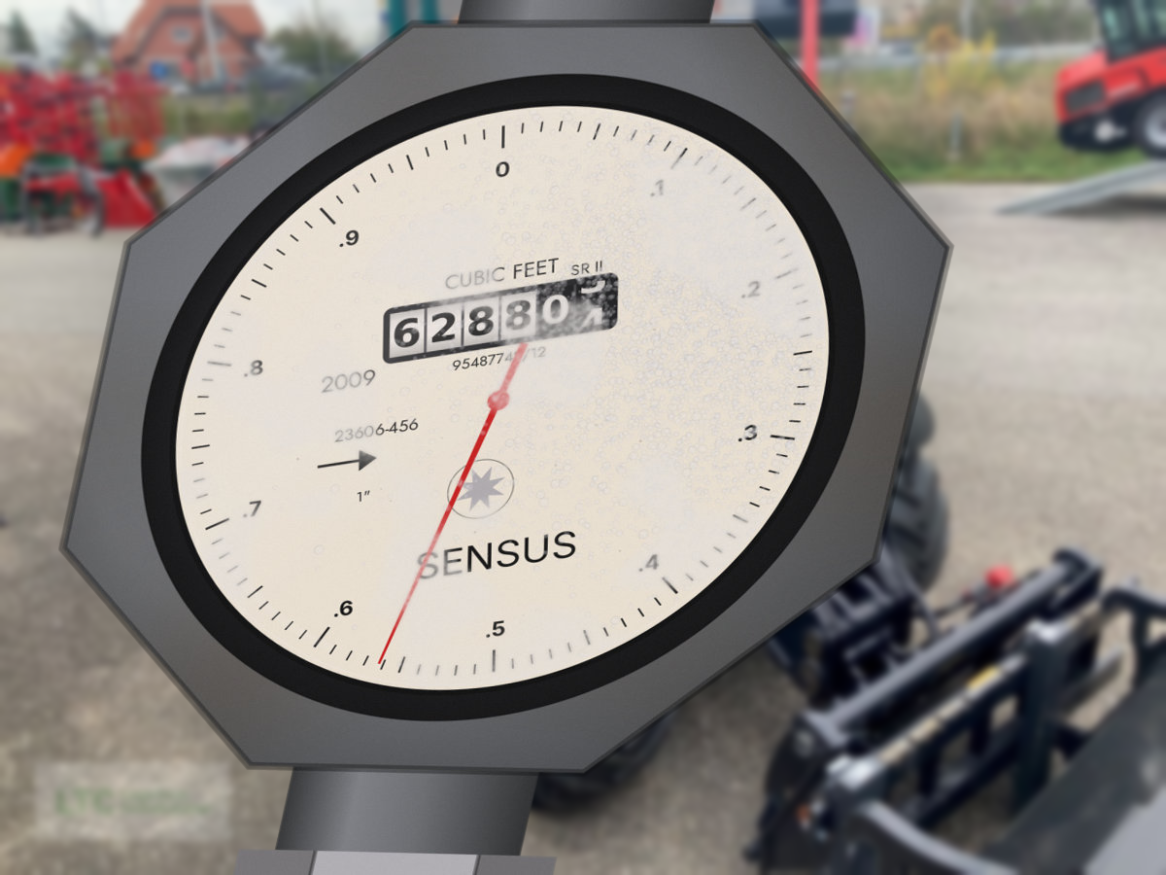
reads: 628803.56ft³
